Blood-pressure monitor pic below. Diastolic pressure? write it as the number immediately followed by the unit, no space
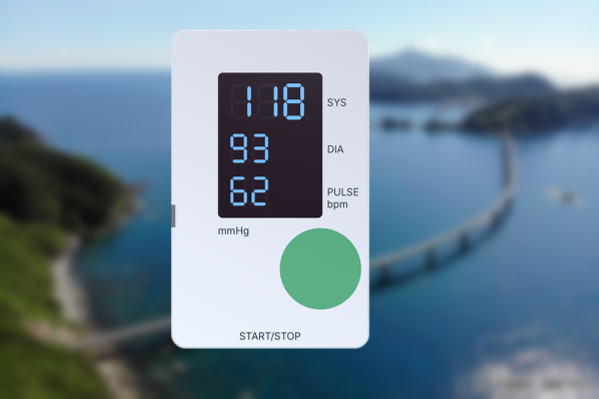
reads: 93mmHg
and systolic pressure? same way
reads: 118mmHg
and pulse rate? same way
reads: 62bpm
